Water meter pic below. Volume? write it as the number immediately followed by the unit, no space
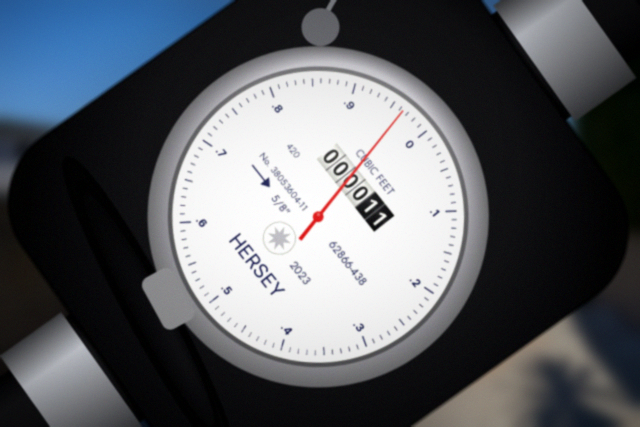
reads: 10.96ft³
